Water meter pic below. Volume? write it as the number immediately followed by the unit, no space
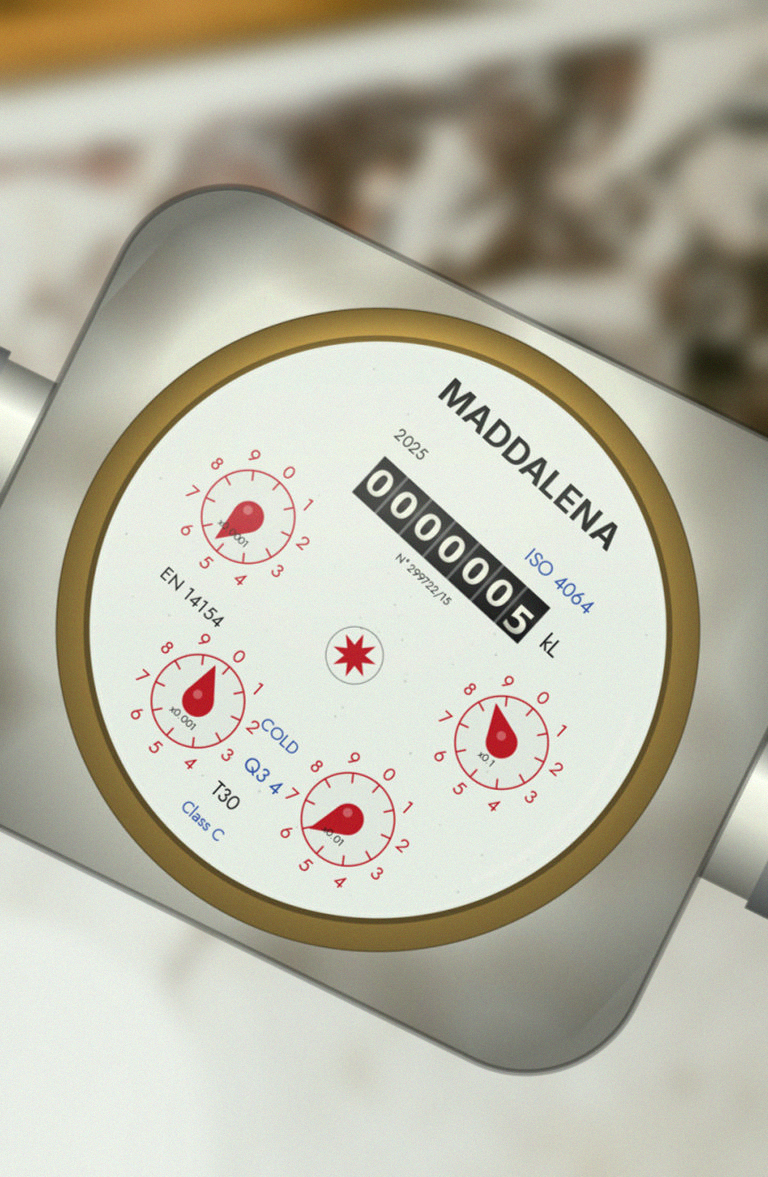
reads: 4.8595kL
